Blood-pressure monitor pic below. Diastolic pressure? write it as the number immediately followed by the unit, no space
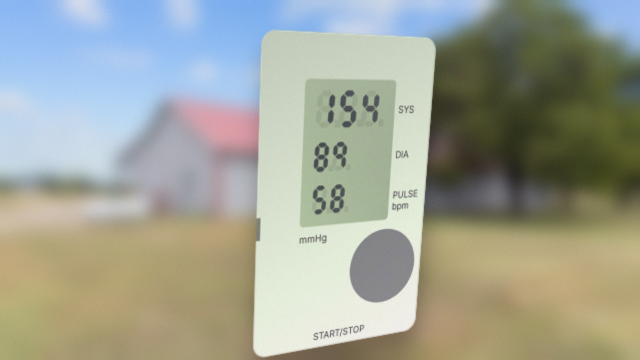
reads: 89mmHg
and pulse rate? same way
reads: 58bpm
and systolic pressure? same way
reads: 154mmHg
